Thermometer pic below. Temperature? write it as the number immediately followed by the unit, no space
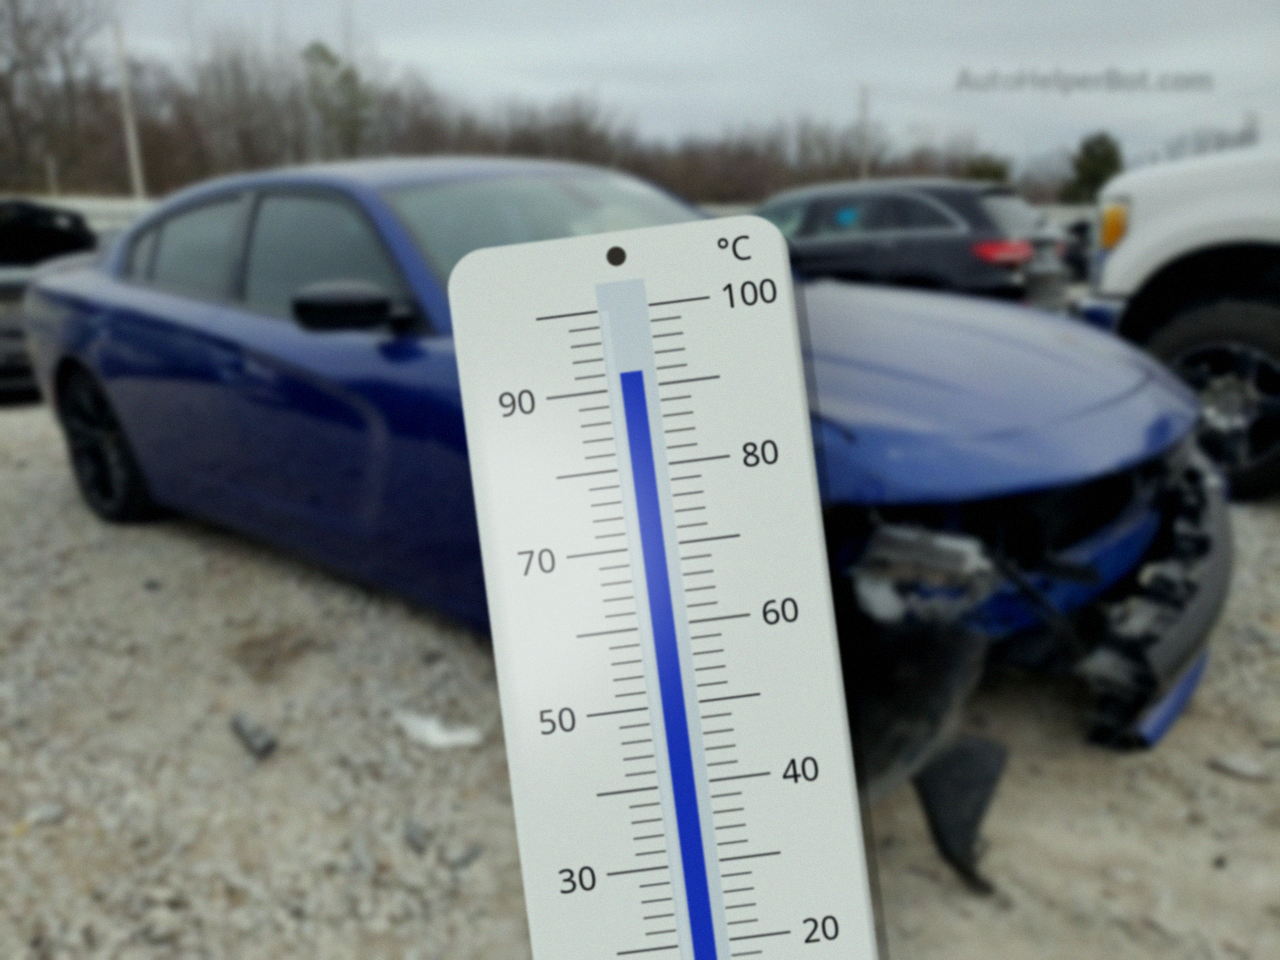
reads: 92°C
